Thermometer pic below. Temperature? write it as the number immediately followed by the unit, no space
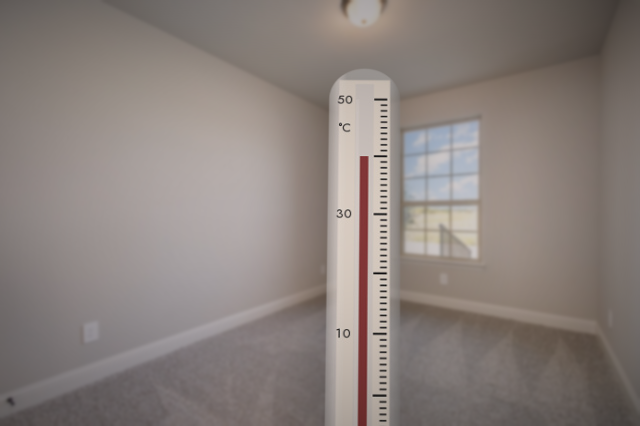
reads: 40°C
